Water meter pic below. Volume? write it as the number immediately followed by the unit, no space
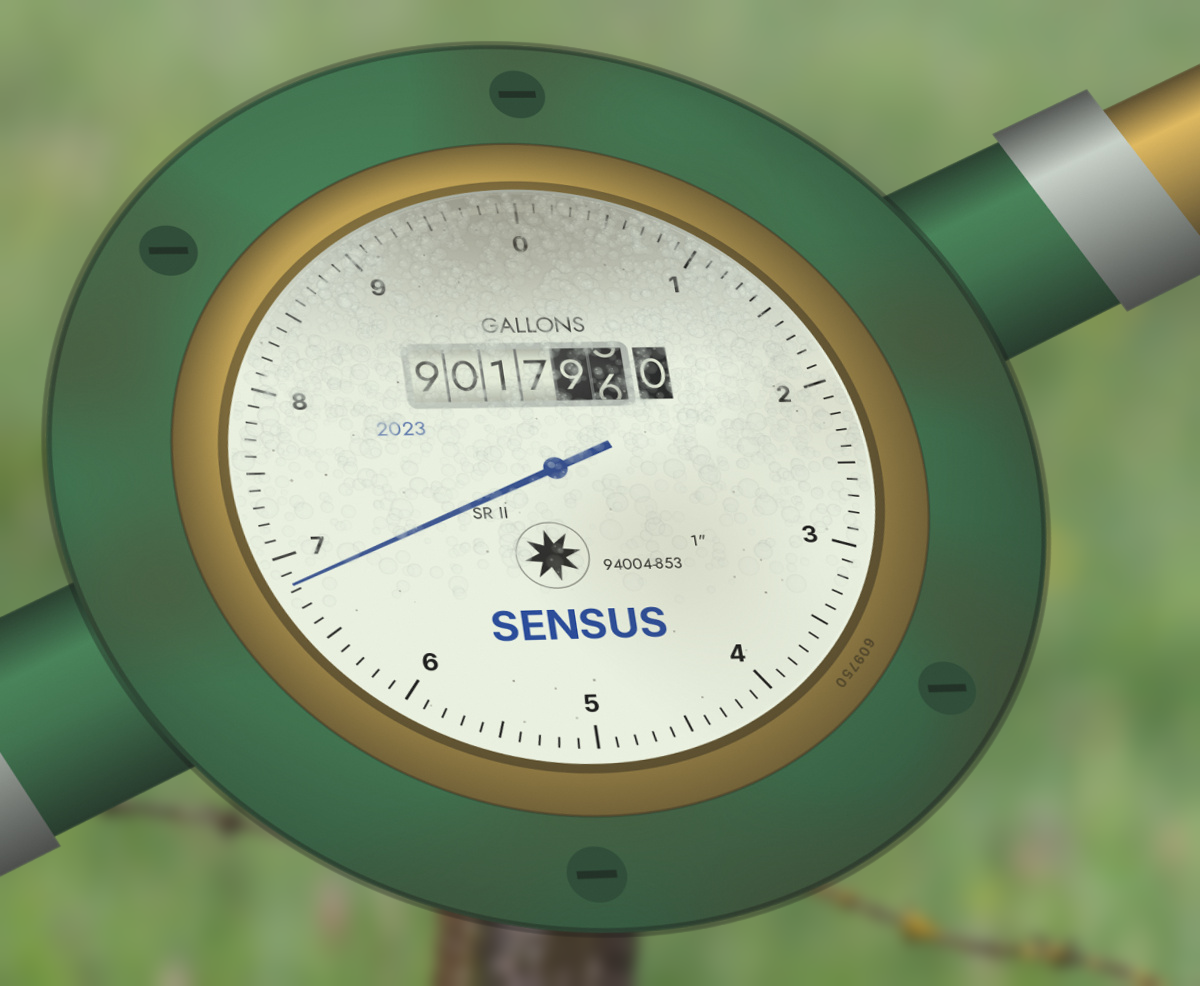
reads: 9017956.8gal
